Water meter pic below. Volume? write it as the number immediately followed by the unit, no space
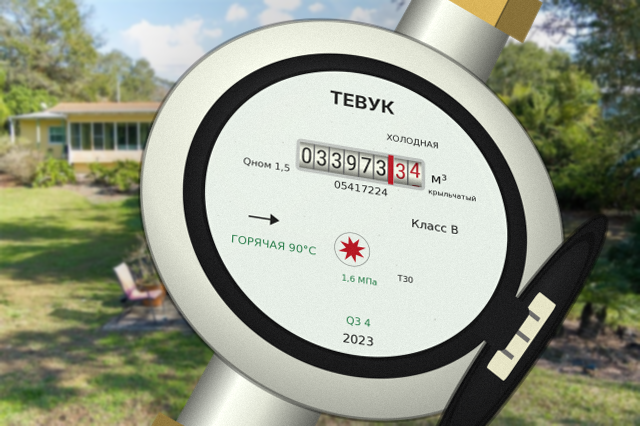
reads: 33973.34m³
